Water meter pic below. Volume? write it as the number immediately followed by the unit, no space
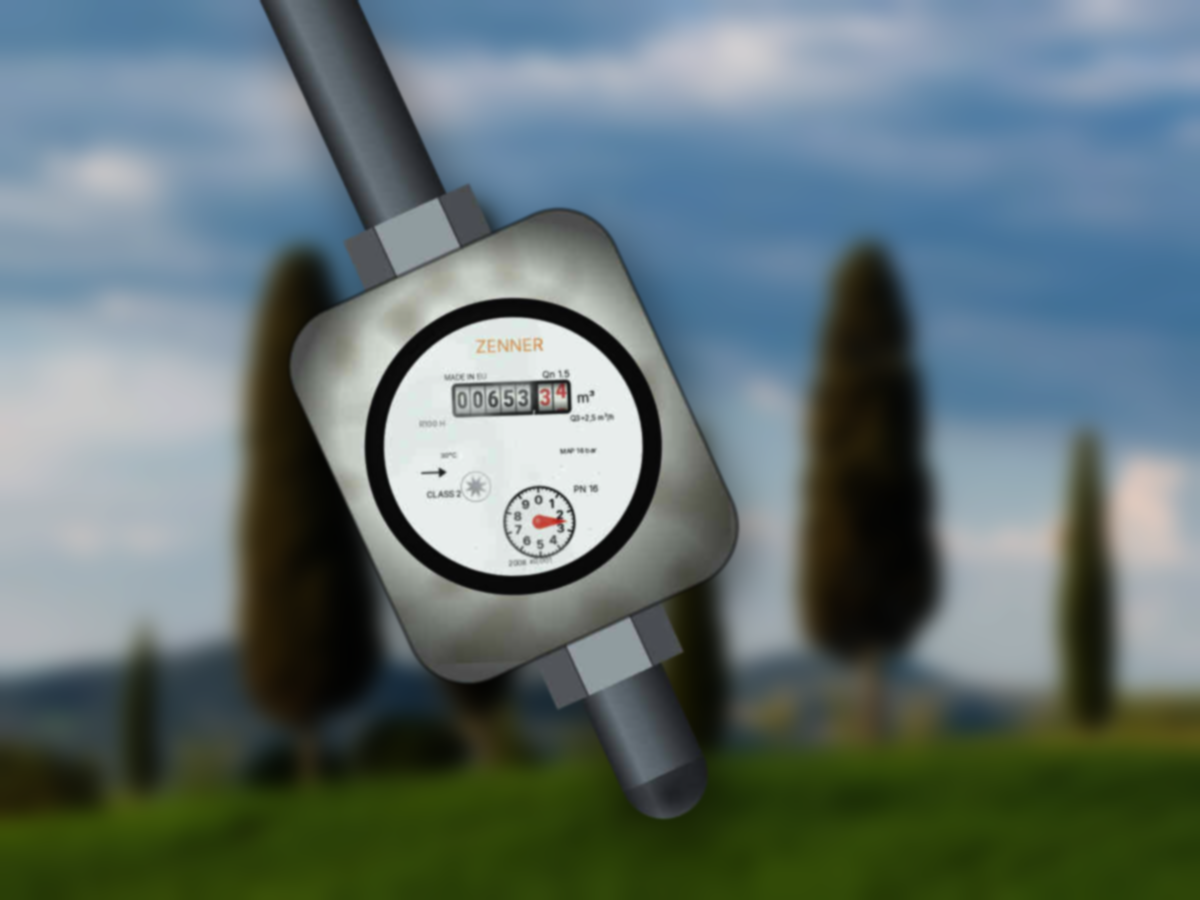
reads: 653.342m³
